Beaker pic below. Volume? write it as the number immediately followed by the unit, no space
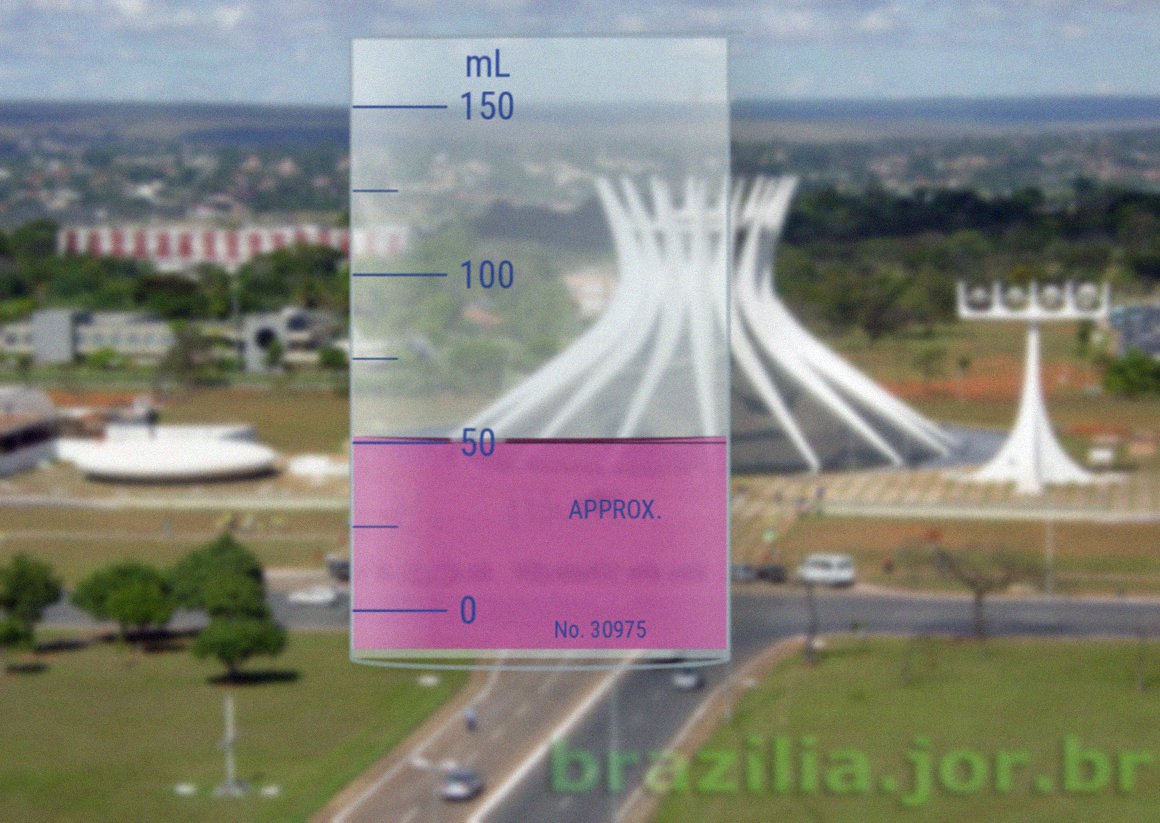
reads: 50mL
